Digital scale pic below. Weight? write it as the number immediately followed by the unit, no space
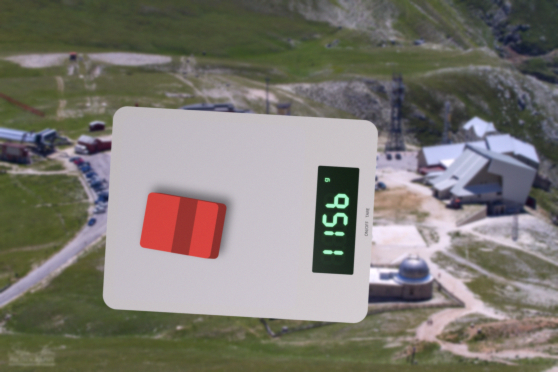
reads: 1156g
